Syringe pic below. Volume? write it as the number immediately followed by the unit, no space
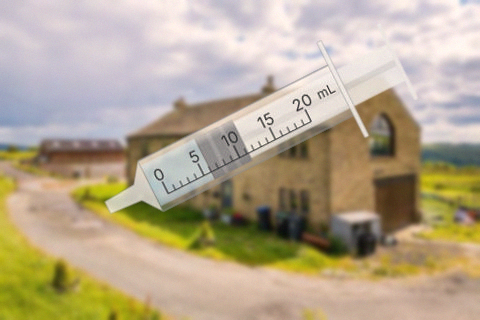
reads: 6mL
